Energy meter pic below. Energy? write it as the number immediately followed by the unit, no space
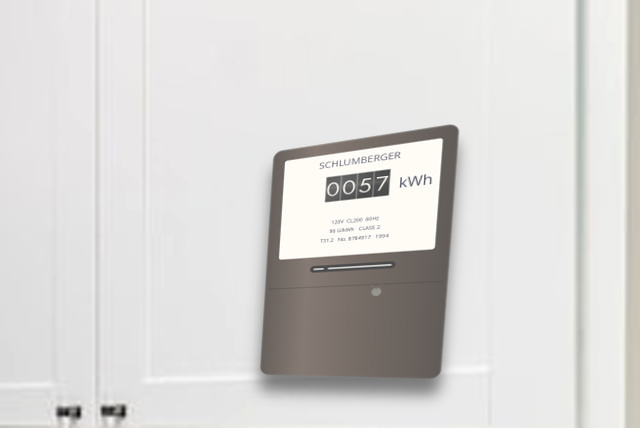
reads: 57kWh
